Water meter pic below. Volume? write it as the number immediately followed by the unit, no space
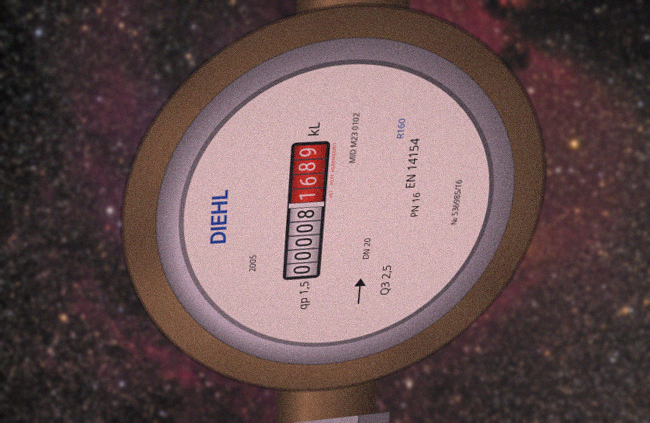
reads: 8.1689kL
